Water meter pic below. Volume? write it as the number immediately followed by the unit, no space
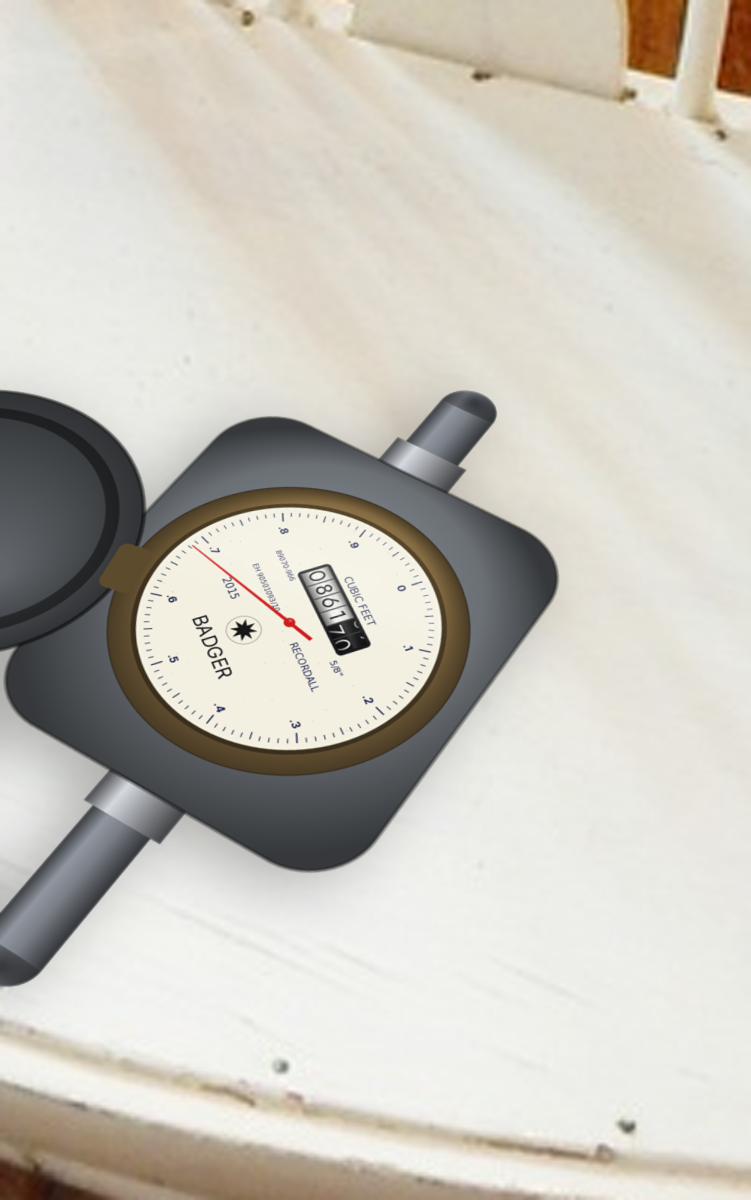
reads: 86169.68ft³
